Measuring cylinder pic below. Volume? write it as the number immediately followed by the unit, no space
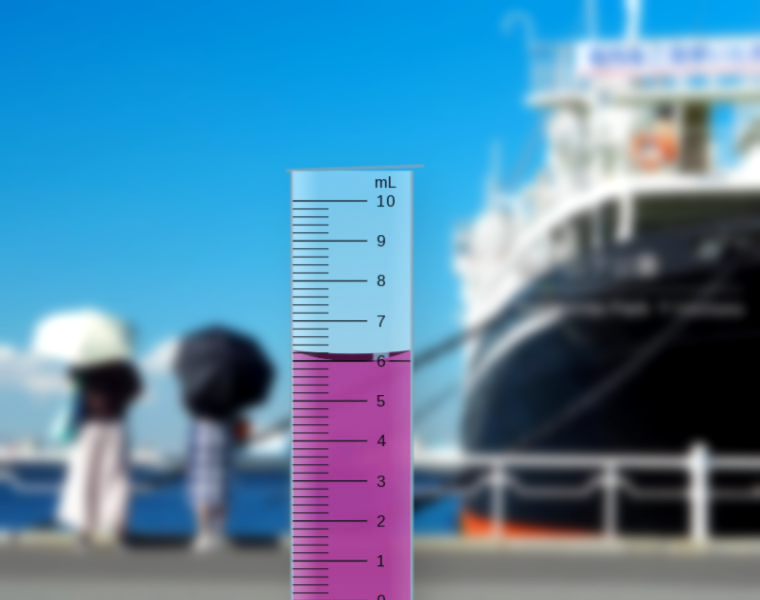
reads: 6mL
